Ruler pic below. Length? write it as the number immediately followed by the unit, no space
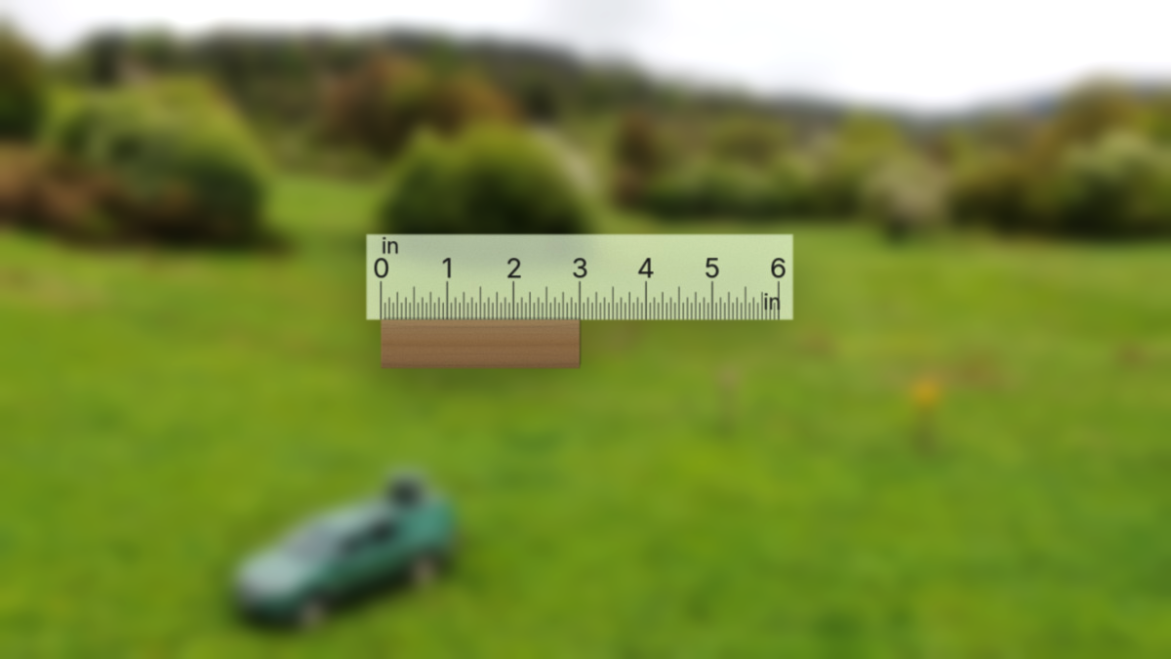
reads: 3in
